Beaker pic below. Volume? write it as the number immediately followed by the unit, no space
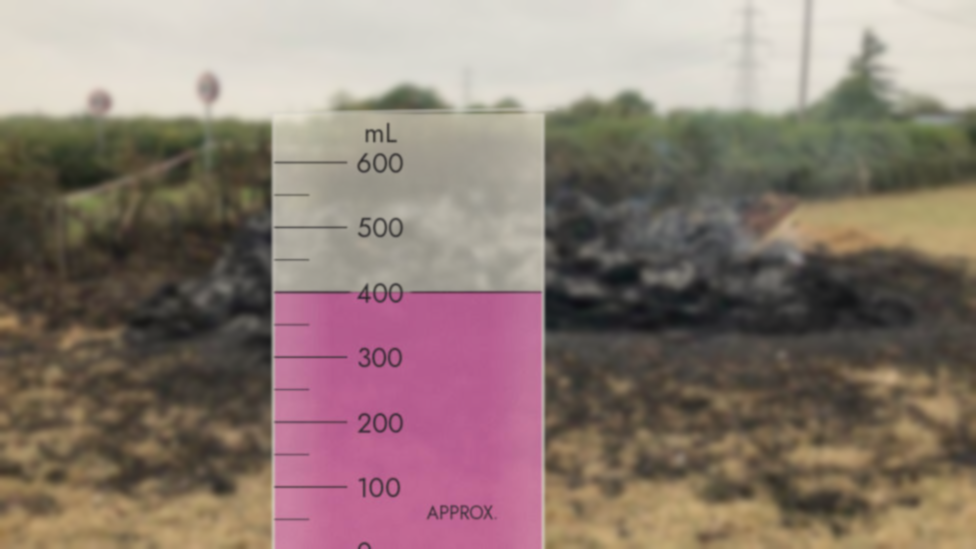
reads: 400mL
